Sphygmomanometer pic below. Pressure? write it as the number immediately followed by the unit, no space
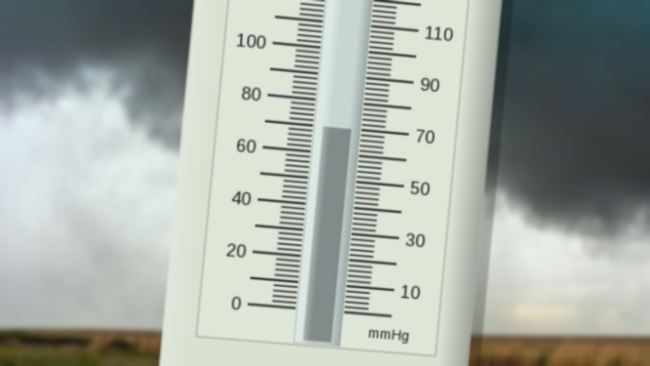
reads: 70mmHg
